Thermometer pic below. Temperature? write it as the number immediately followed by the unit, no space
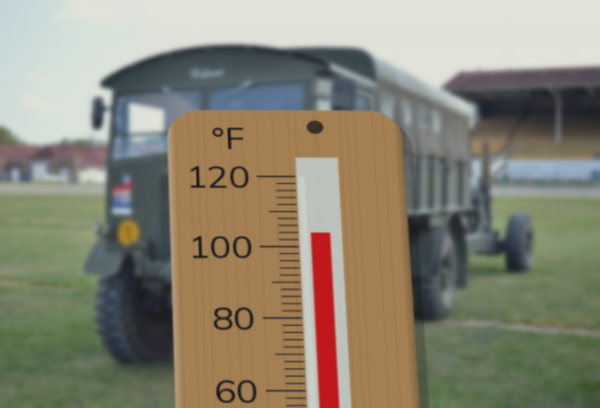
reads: 104°F
